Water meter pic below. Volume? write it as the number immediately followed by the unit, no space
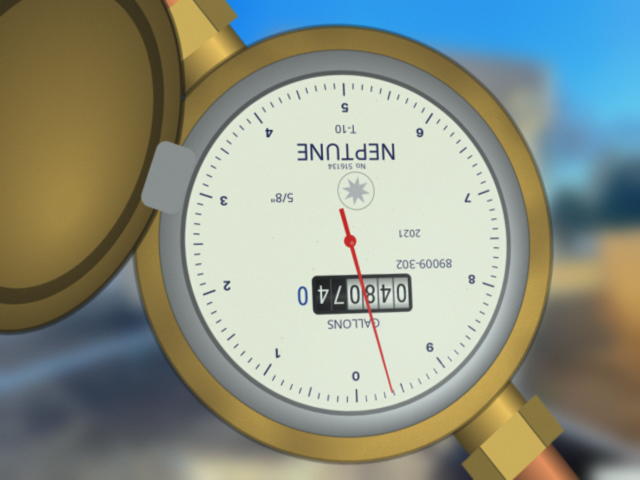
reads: 480739.6gal
